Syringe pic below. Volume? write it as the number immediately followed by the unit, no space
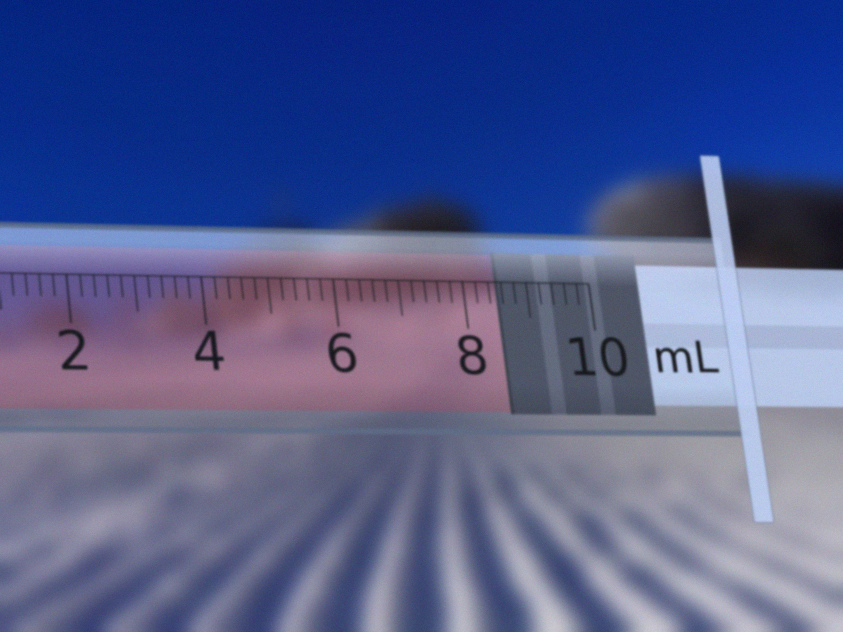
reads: 8.5mL
